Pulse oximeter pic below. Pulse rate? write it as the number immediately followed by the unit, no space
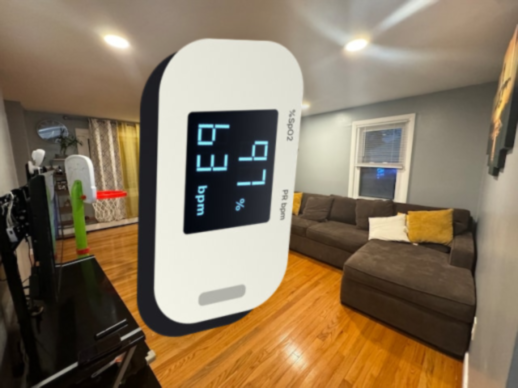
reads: 63bpm
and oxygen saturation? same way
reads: 97%
